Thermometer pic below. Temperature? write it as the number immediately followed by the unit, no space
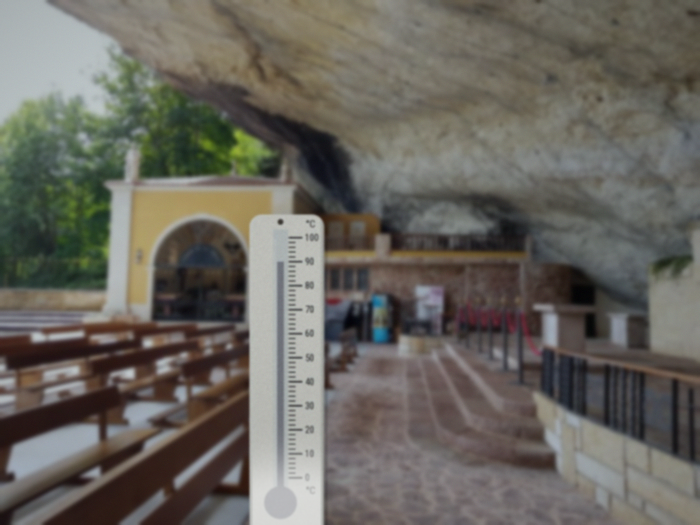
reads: 90°C
